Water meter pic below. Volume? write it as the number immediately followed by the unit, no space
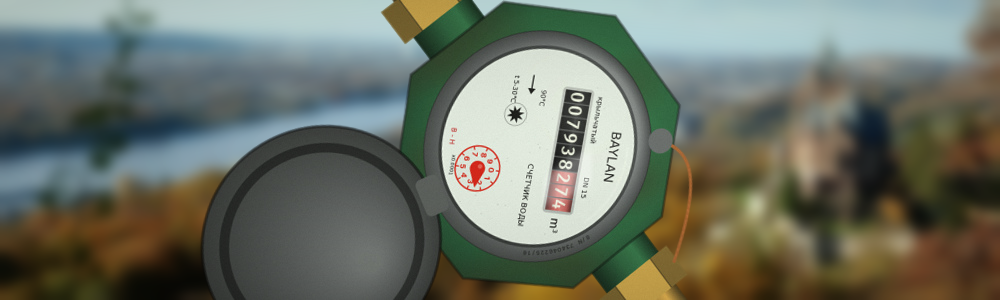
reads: 7938.2742m³
